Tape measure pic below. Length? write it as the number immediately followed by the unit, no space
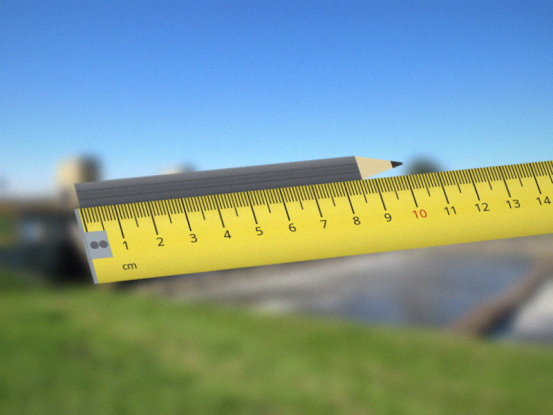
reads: 10cm
